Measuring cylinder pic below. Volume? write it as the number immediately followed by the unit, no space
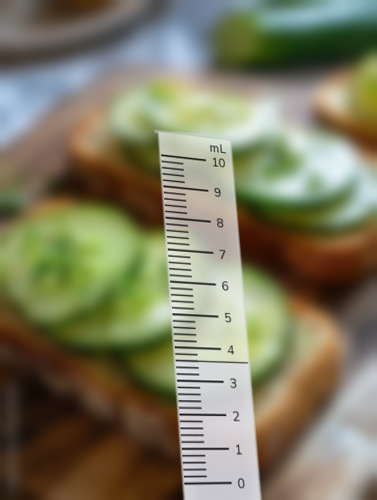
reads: 3.6mL
